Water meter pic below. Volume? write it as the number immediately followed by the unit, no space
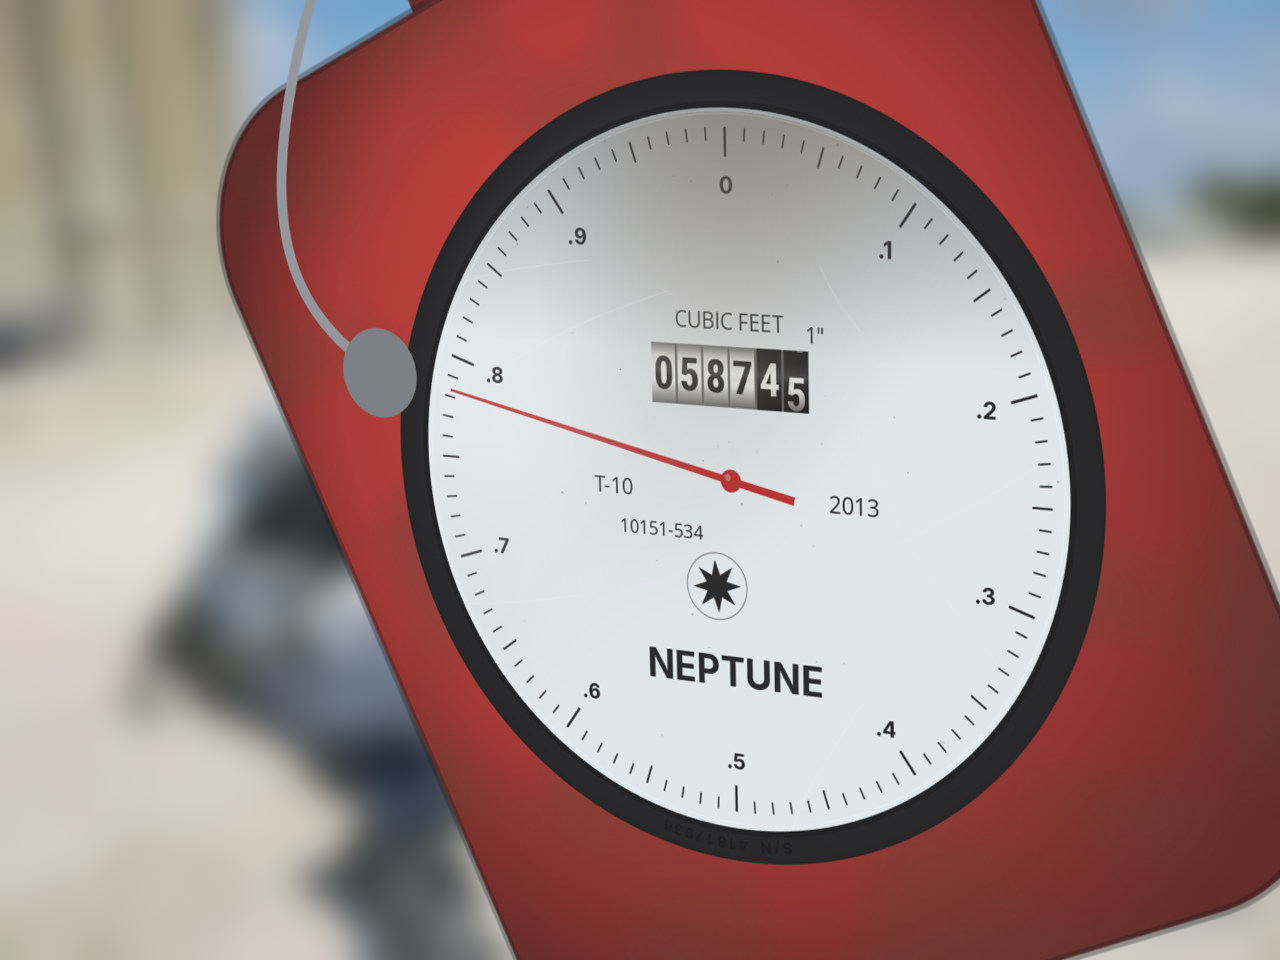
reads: 58744.78ft³
